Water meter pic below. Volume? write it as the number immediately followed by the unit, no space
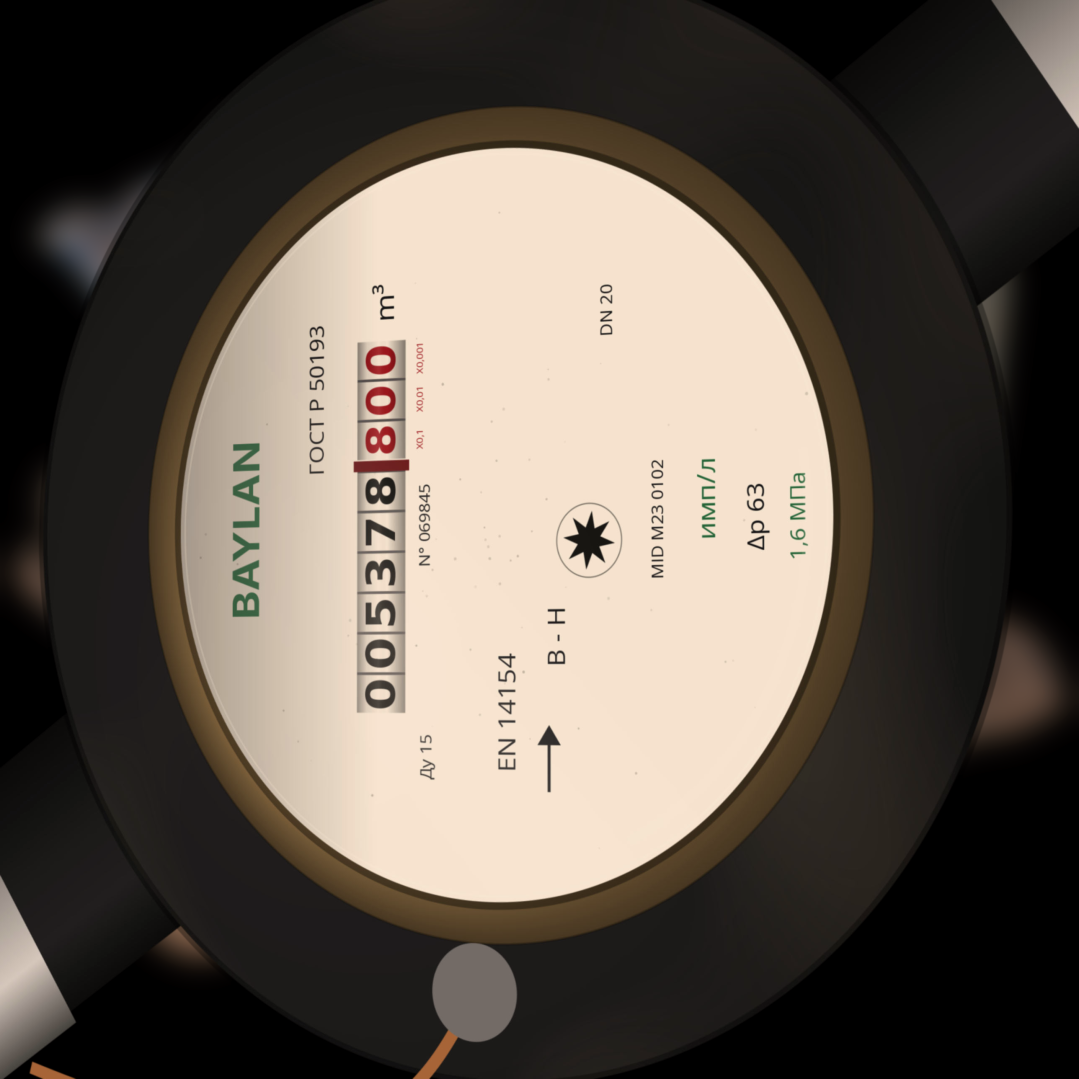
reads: 5378.800m³
